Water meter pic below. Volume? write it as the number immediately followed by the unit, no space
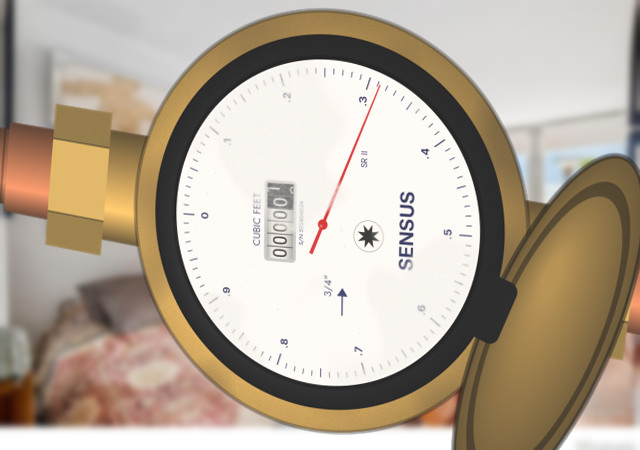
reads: 1.31ft³
